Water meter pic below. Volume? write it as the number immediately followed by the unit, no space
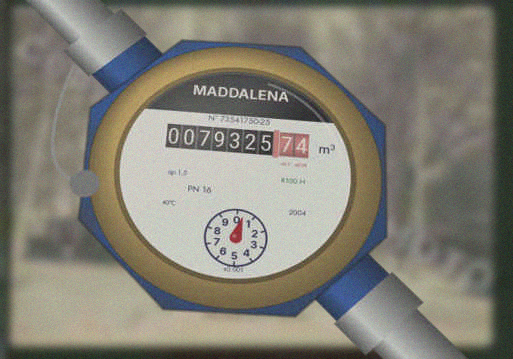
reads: 79325.740m³
